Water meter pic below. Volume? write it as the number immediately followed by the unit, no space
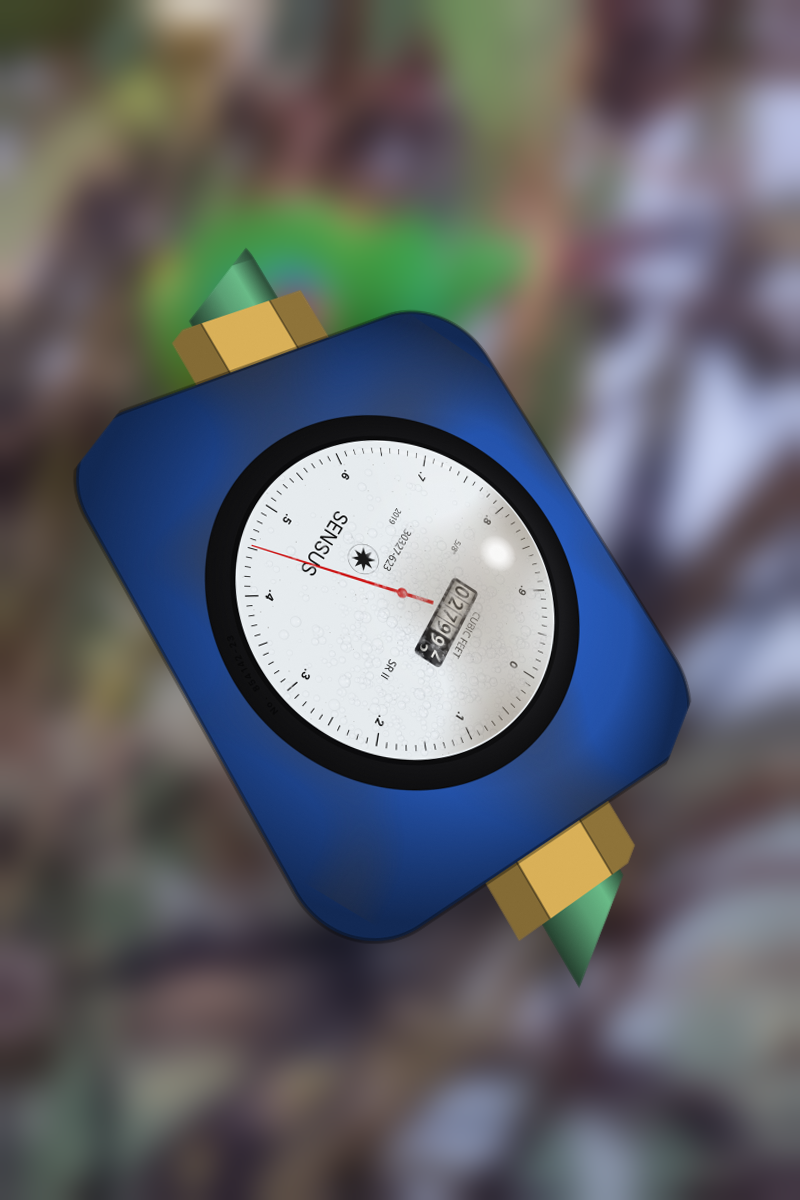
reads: 27992.45ft³
